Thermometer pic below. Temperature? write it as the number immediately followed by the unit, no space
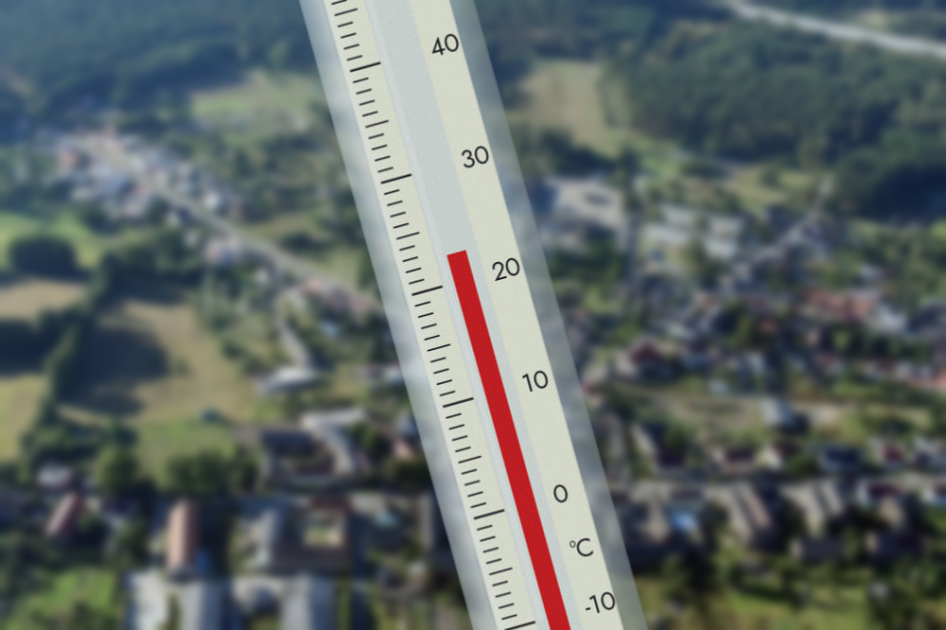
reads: 22.5°C
